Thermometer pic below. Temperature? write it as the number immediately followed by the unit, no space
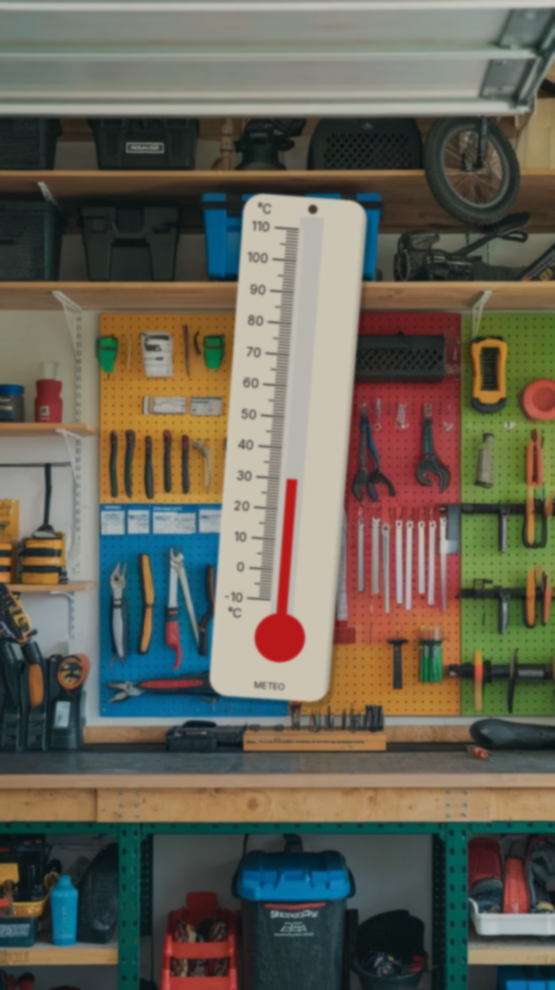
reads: 30°C
